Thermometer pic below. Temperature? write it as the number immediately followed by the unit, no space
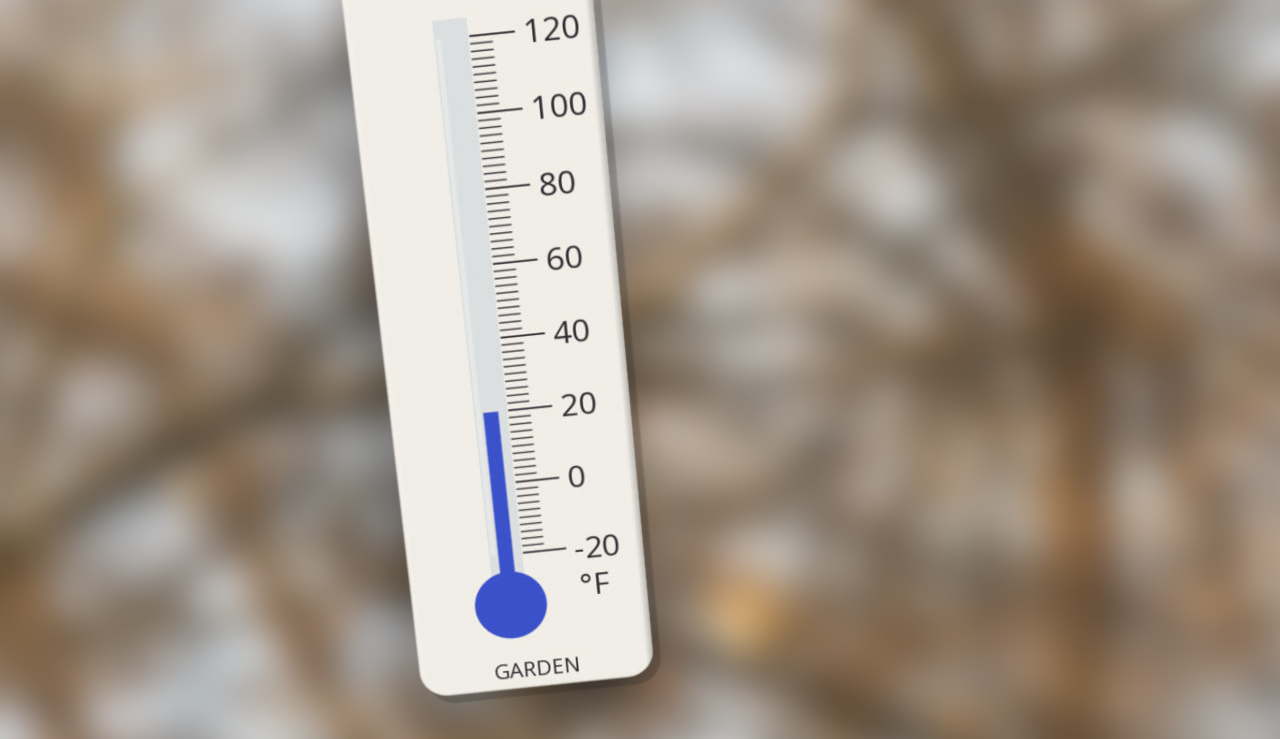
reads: 20°F
